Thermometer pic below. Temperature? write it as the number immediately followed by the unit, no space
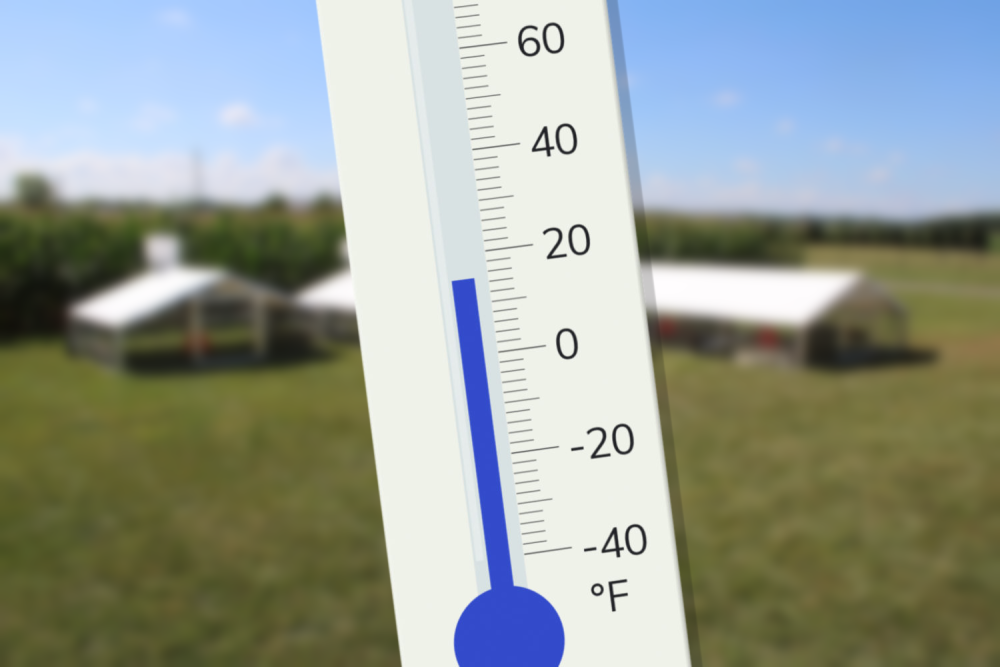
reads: 15°F
